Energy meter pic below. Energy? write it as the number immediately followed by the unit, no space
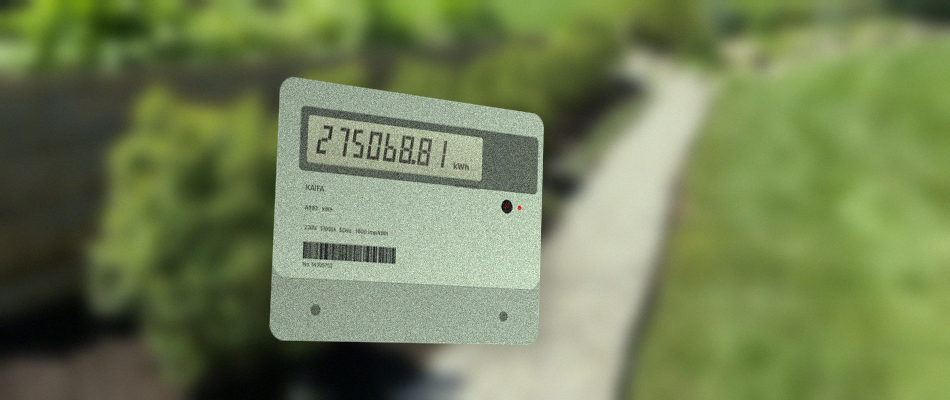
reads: 275068.81kWh
